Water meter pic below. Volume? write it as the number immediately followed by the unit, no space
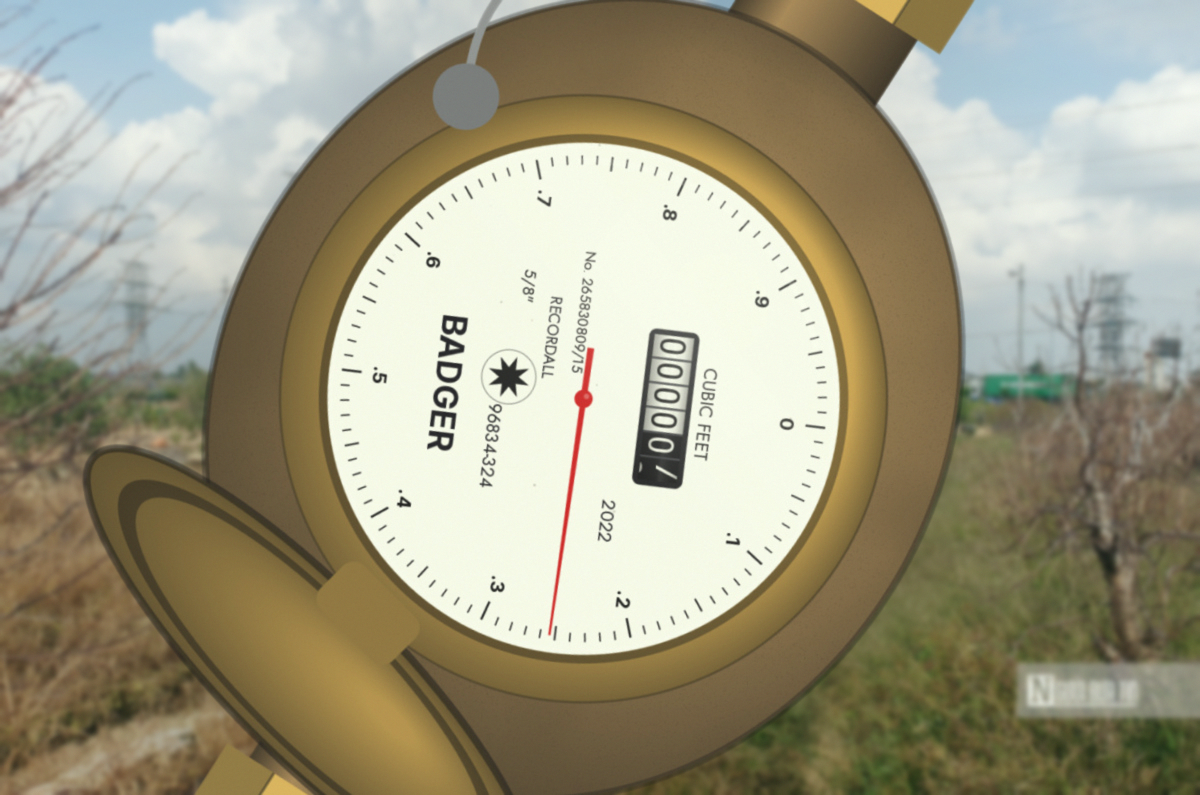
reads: 7.25ft³
